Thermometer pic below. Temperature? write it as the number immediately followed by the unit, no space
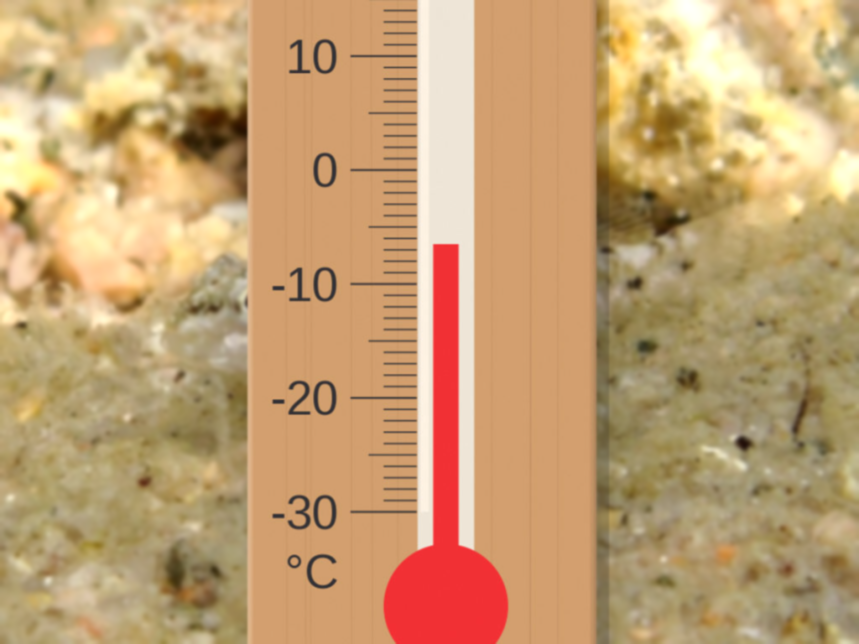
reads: -6.5°C
